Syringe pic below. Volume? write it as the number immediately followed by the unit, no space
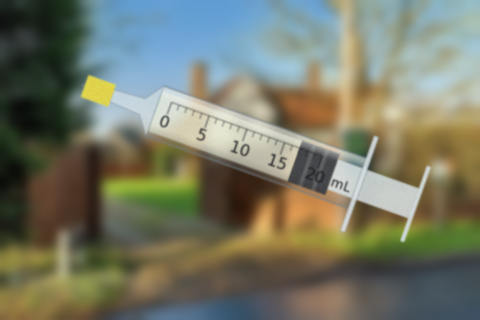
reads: 17mL
